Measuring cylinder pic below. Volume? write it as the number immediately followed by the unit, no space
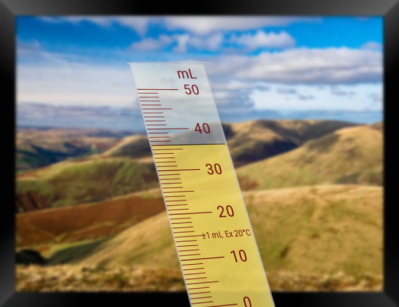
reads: 36mL
